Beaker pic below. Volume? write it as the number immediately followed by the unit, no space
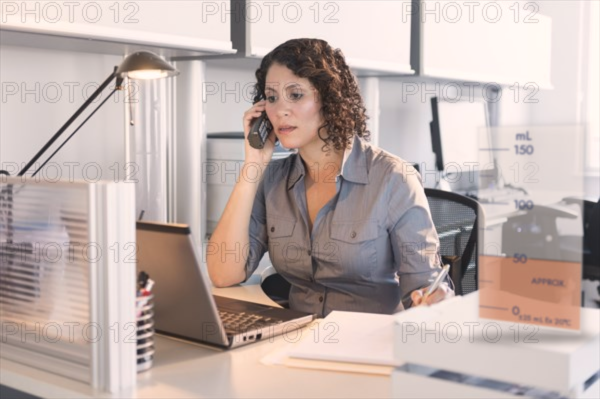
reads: 50mL
